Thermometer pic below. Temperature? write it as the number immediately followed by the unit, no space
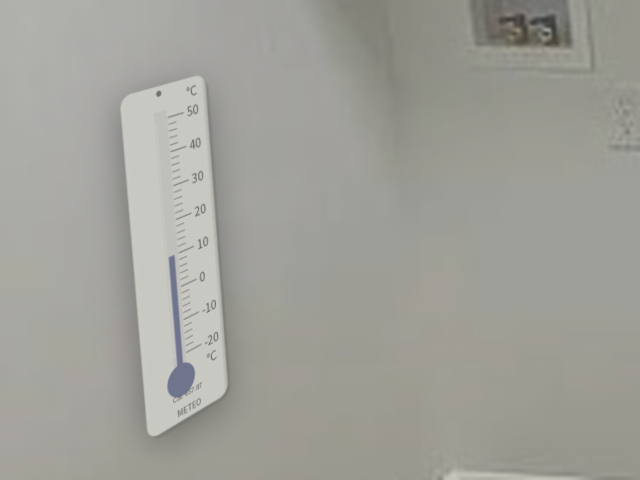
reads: 10°C
